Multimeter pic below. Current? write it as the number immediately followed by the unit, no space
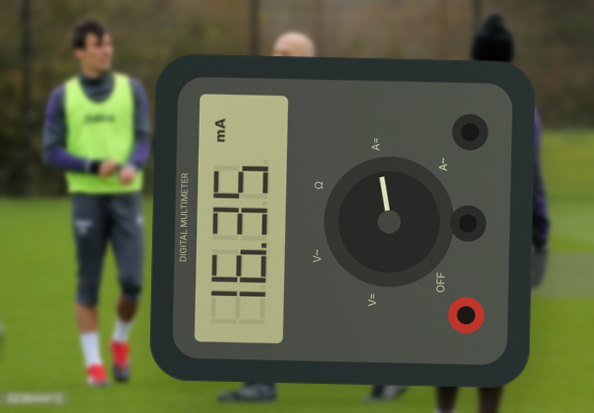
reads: 16.35mA
